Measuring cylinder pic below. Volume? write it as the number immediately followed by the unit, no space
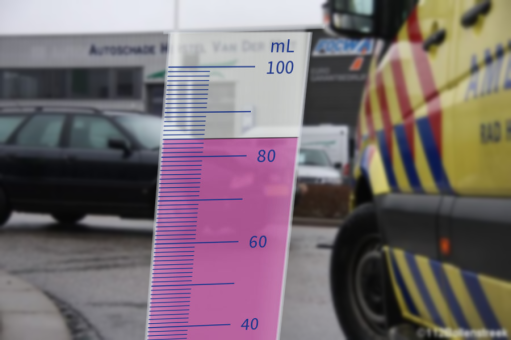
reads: 84mL
